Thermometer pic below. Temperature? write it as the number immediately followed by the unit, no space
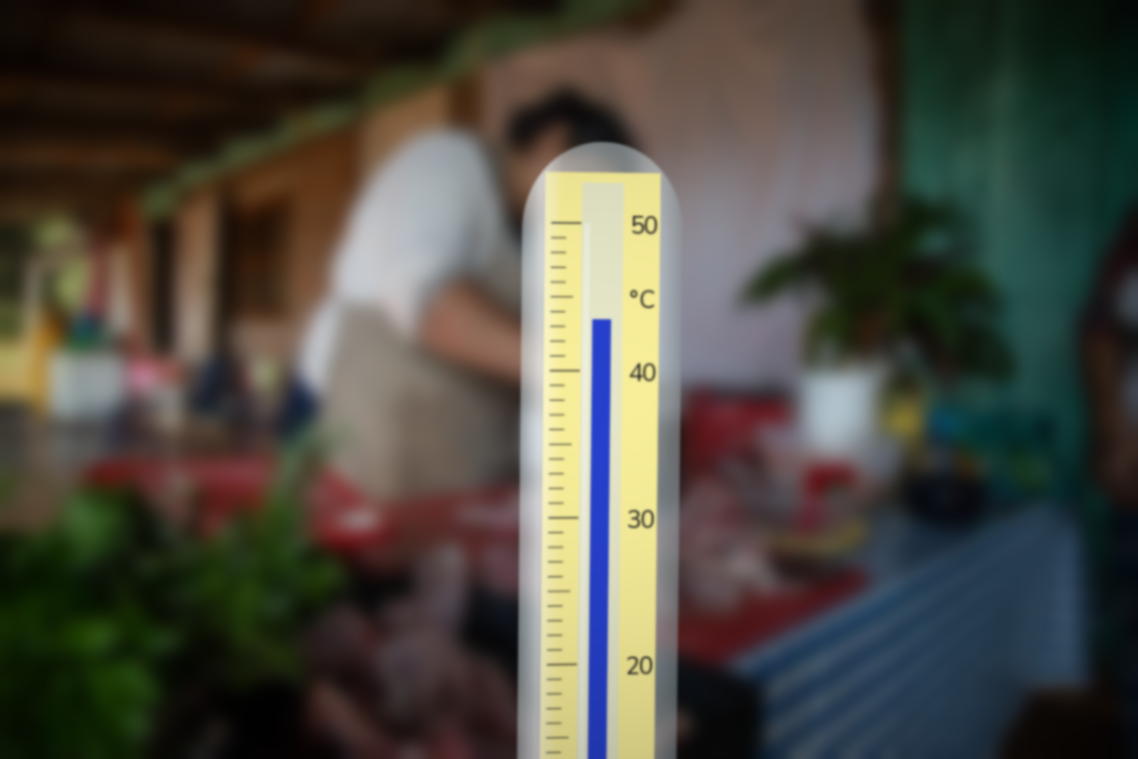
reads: 43.5°C
